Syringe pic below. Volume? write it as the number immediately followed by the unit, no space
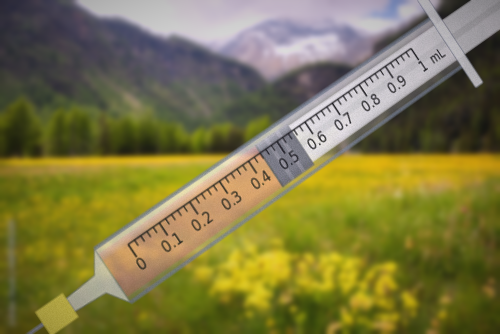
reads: 0.44mL
